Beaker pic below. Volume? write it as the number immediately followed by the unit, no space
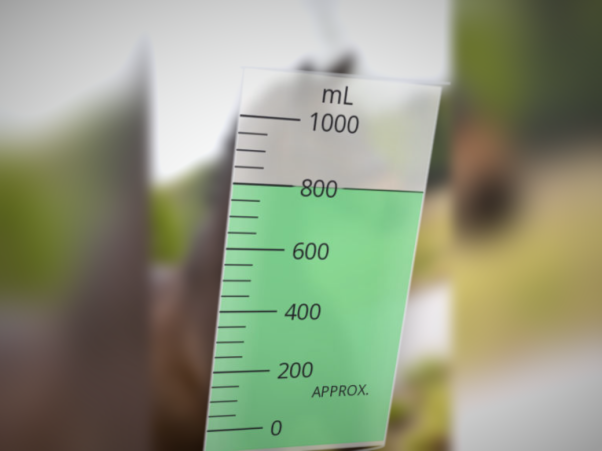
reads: 800mL
